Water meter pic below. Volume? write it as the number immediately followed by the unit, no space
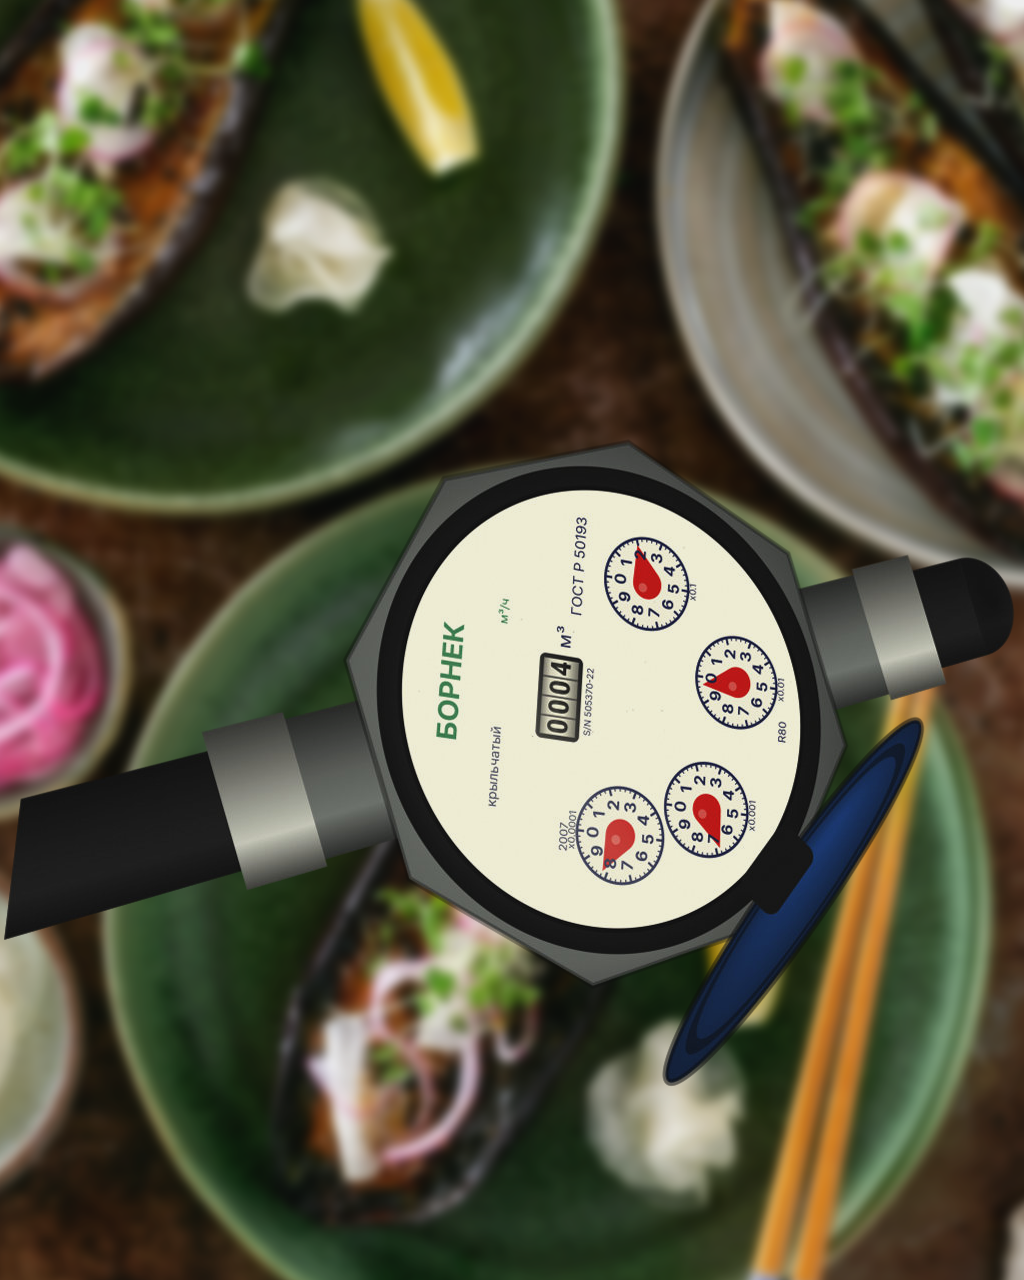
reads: 4.1968m³
